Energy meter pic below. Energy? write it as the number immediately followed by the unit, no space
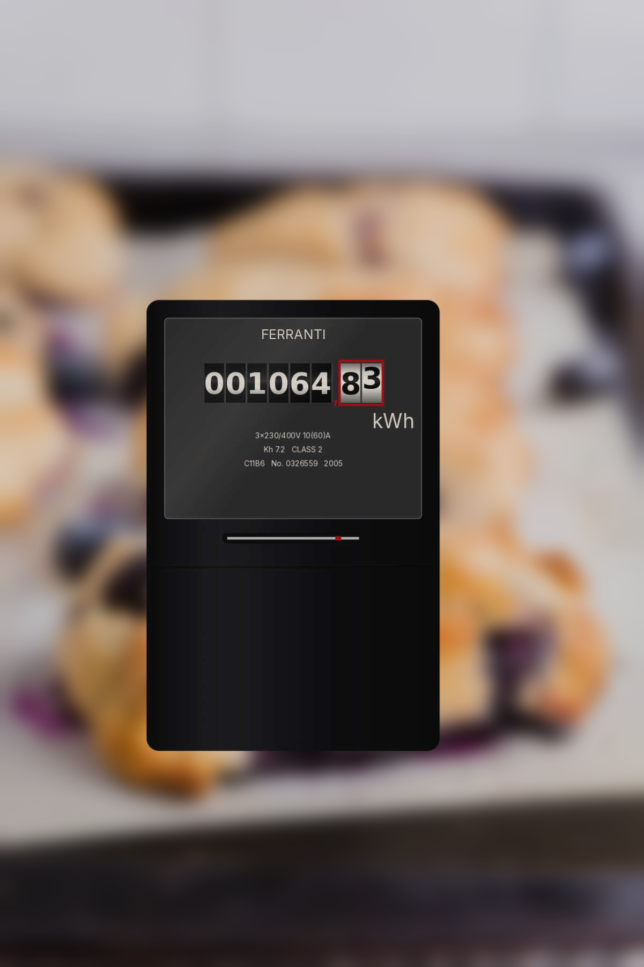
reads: 1064.83kWh
